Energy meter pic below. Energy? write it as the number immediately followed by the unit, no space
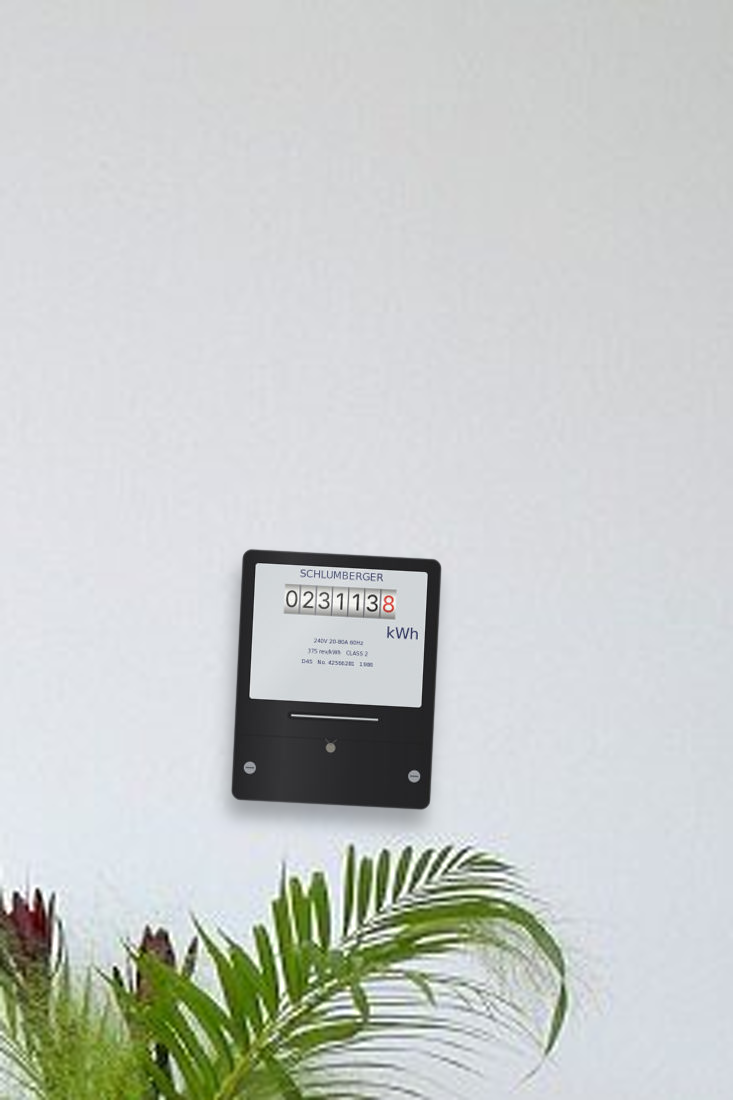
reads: 23113.8kWh
